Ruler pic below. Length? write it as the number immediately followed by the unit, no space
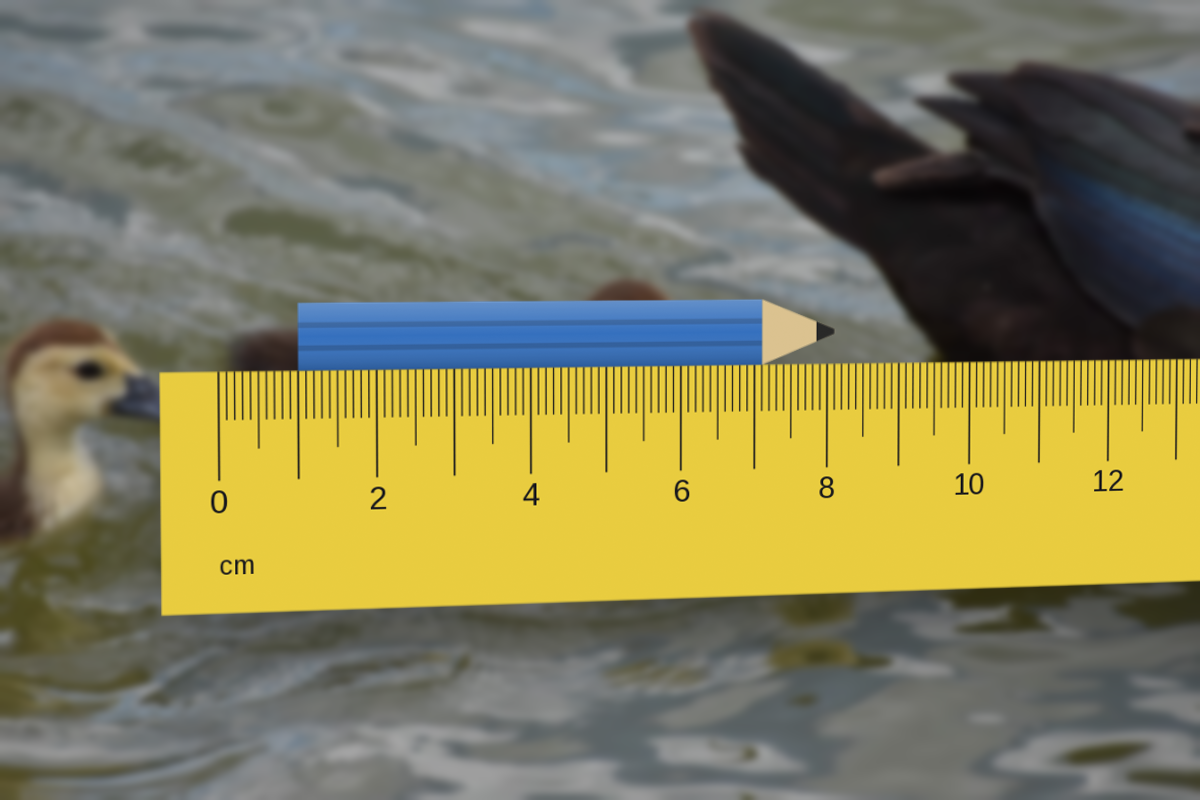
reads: 7.1cm
